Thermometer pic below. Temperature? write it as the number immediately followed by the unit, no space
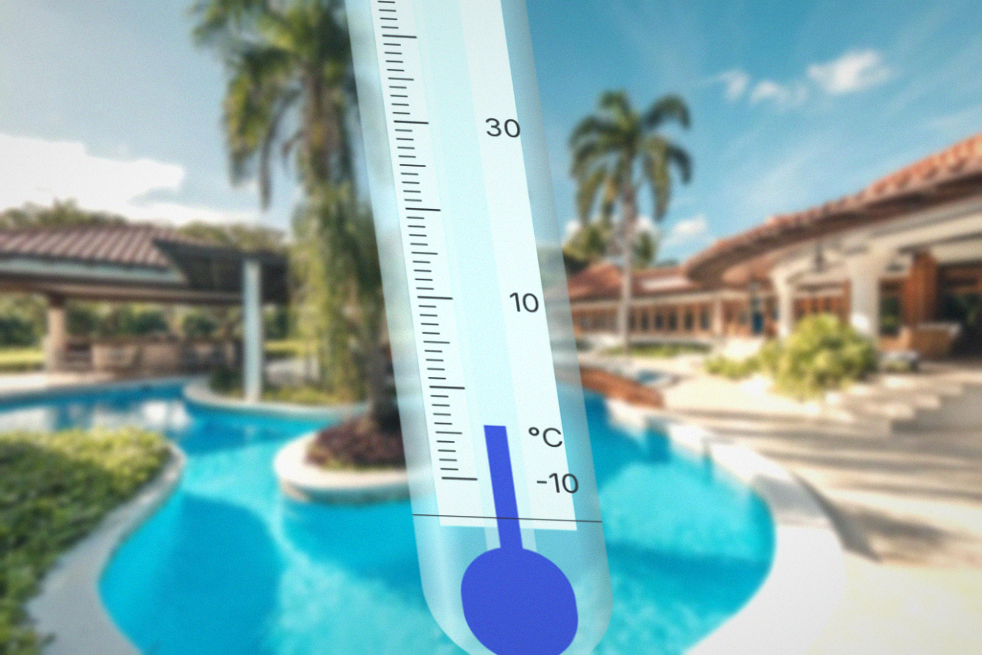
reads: -4°C
